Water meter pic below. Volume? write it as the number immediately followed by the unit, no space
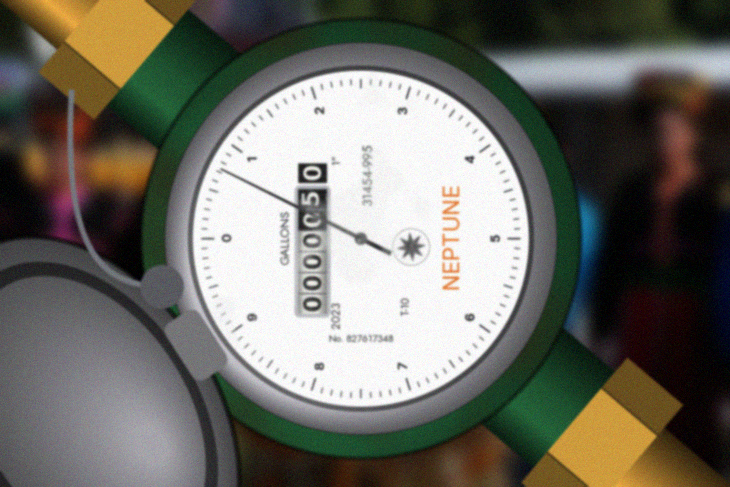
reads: 50.7gal
